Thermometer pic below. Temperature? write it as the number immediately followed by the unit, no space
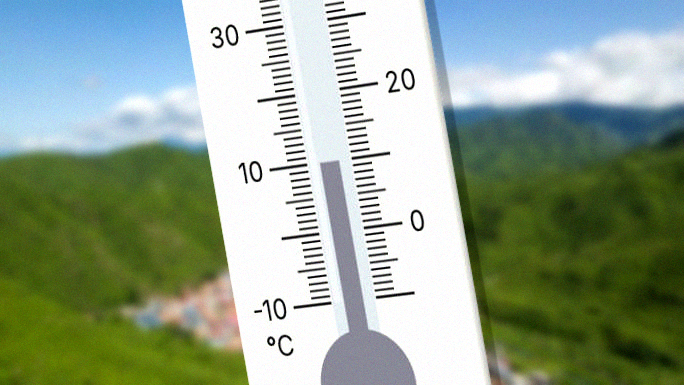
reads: 10°C
